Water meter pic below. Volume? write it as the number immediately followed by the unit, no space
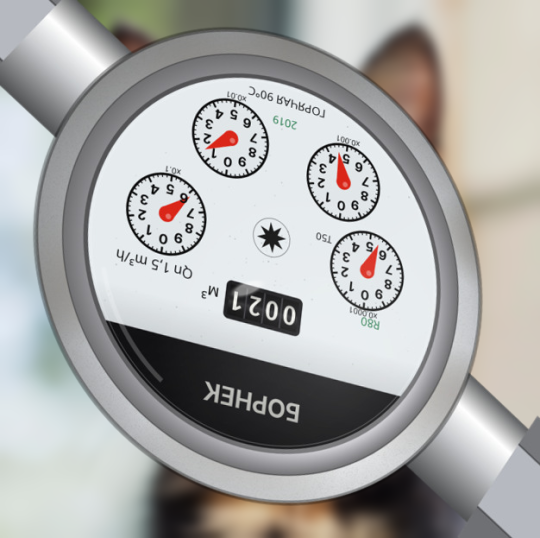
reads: 21.6145m³
